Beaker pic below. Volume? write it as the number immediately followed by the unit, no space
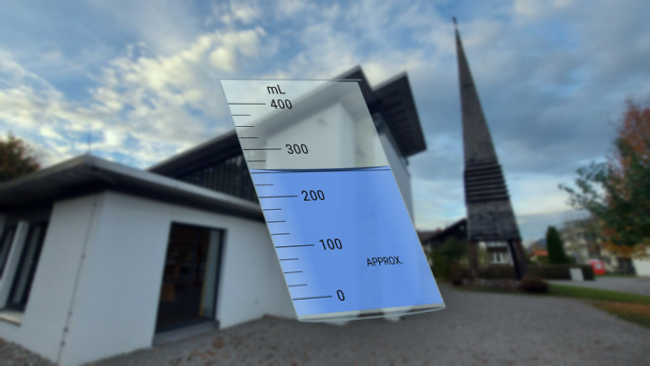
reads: 250mL
